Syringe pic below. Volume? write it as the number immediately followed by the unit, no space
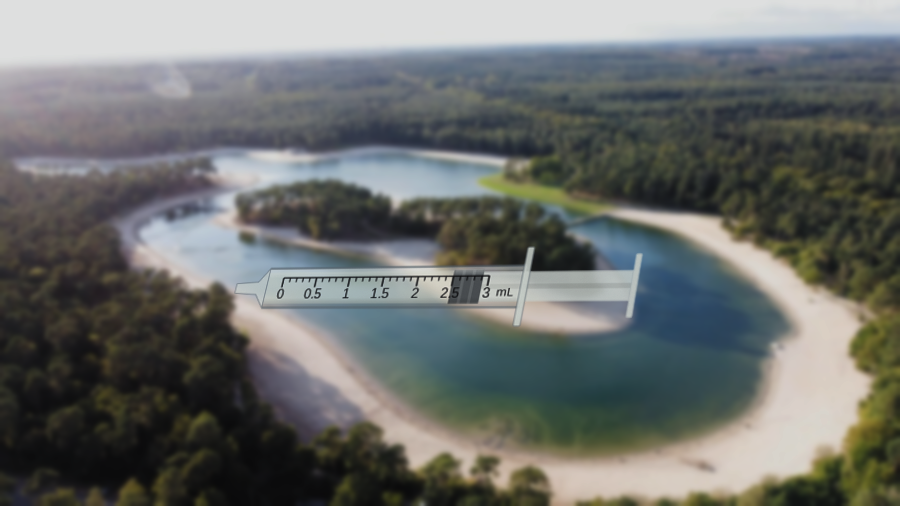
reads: 2.5mL
